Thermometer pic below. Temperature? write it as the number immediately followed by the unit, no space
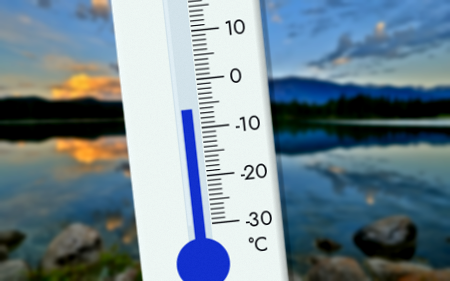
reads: -6°C
